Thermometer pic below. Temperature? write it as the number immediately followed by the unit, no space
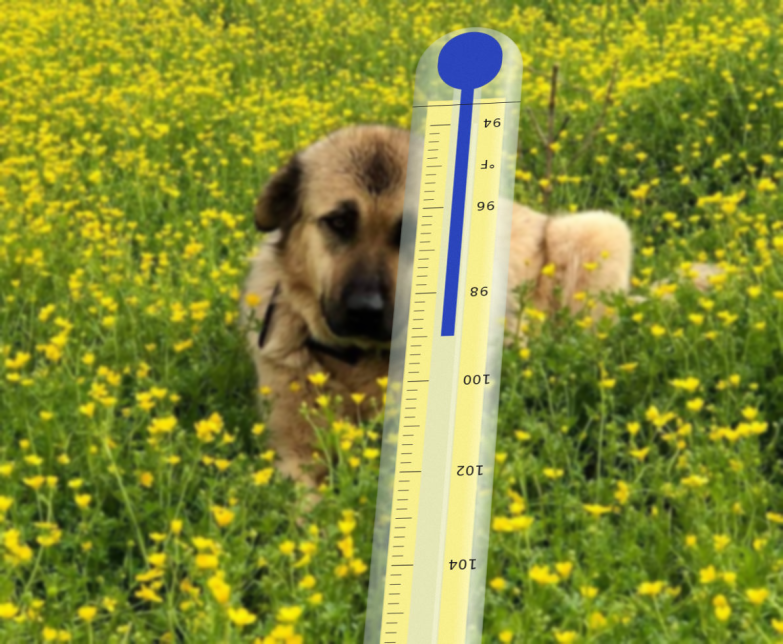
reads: 99°F
